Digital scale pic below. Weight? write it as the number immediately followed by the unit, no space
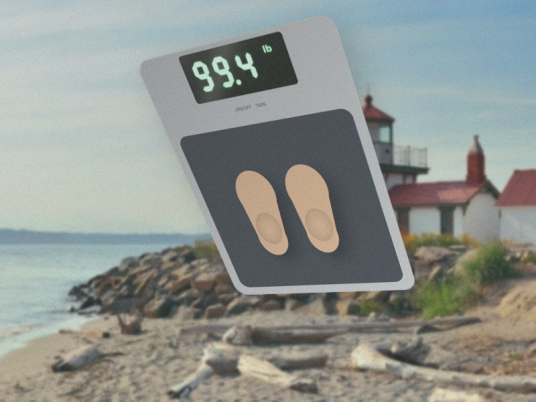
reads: 99.4lb
